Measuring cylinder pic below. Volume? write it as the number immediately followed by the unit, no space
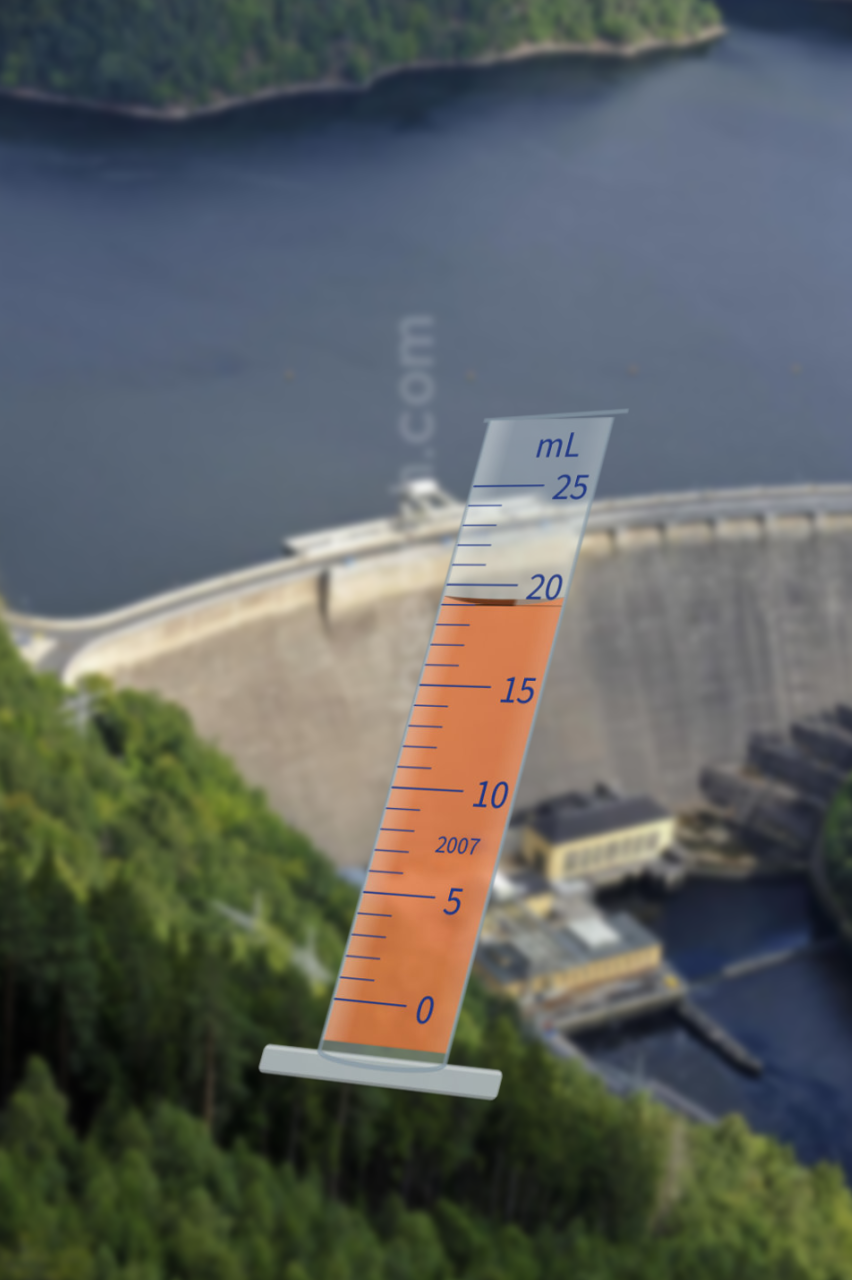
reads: 19mL
